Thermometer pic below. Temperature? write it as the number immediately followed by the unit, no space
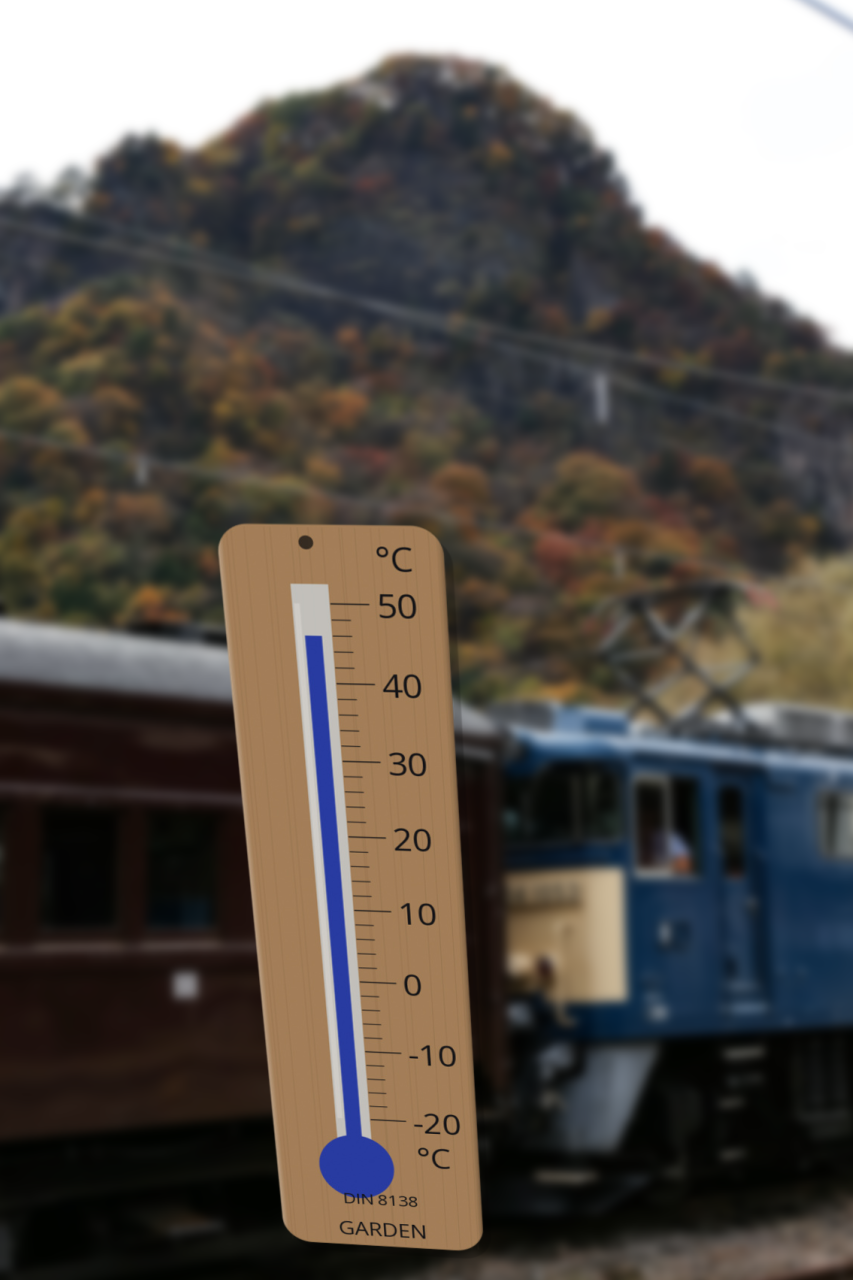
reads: 46°C
